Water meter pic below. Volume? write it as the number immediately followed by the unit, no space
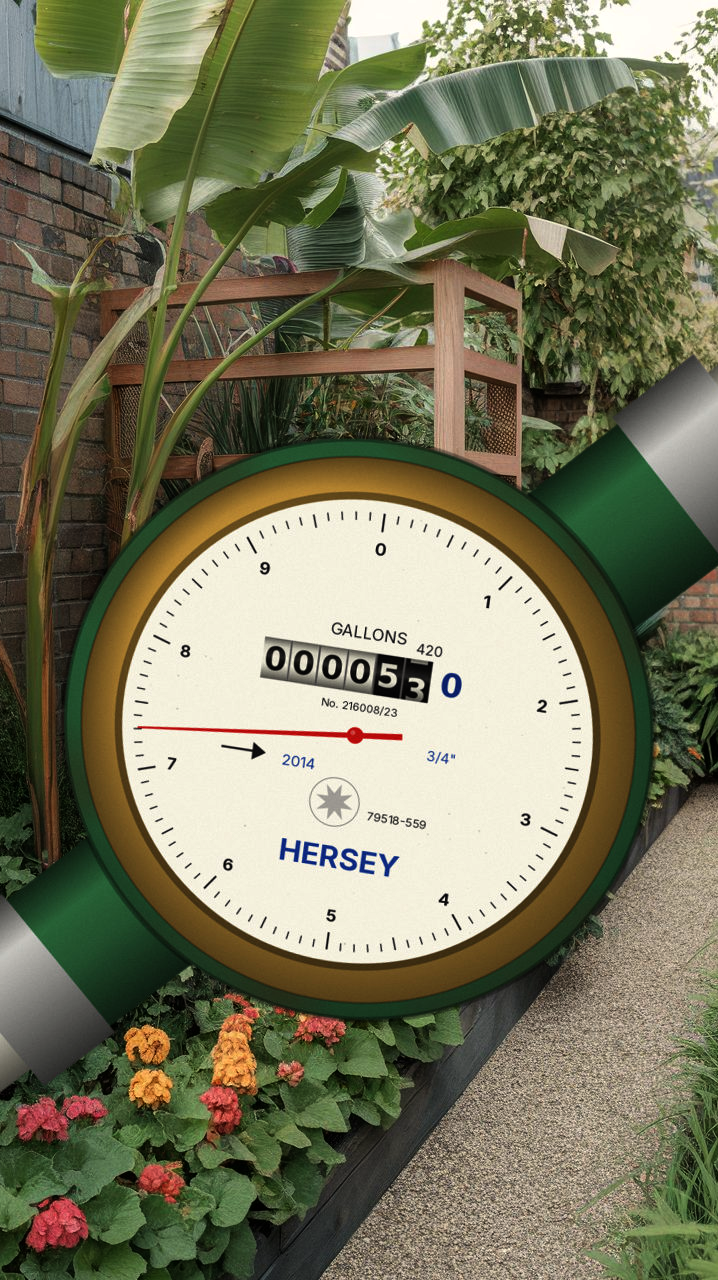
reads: 527.3gal
